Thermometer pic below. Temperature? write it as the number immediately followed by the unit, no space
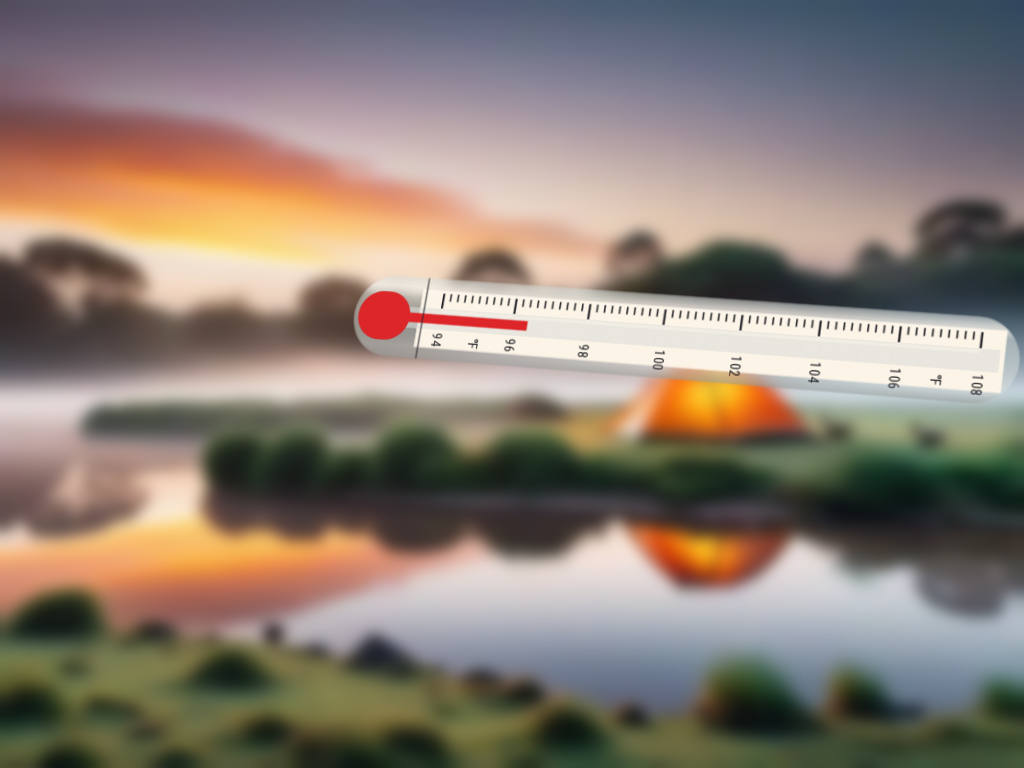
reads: 96.4°F
